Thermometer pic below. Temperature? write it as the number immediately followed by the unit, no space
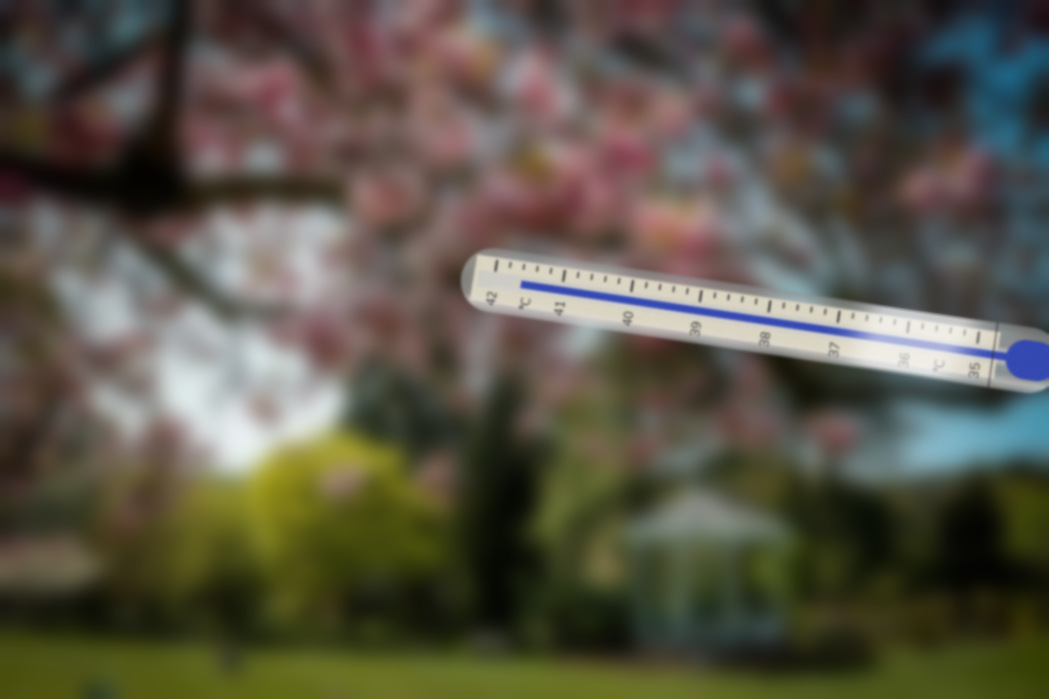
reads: 41.6°C
